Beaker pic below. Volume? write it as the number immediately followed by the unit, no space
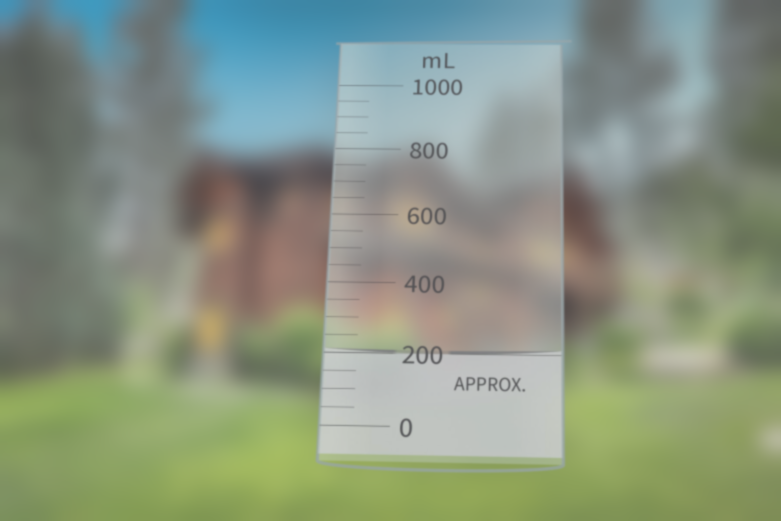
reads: 200mL
